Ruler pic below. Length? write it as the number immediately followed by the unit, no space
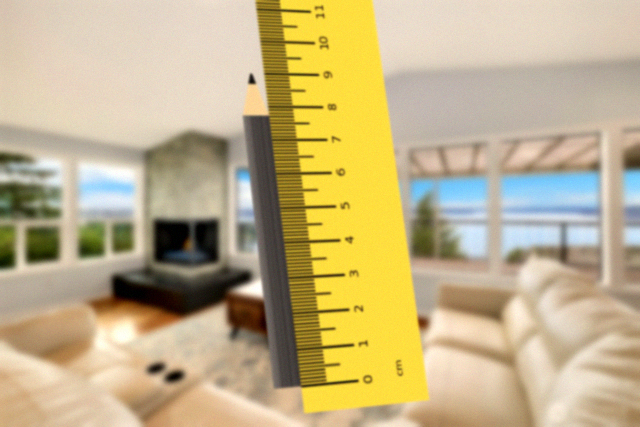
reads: 9cm
